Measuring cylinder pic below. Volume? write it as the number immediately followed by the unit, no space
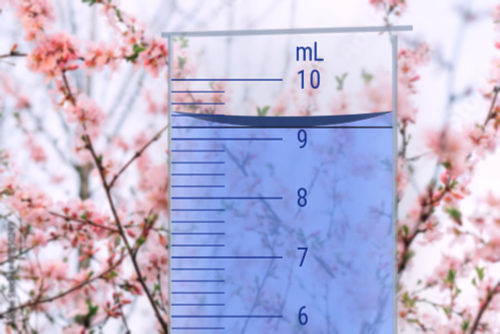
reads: 9.2mL
